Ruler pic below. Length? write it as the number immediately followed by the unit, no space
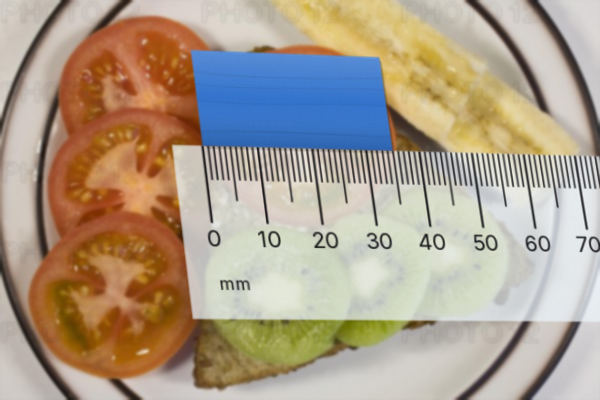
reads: 35mm
